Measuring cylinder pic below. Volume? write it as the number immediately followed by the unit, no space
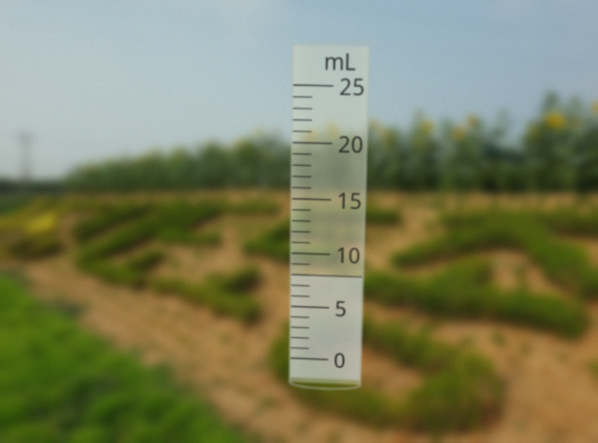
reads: 8mL
